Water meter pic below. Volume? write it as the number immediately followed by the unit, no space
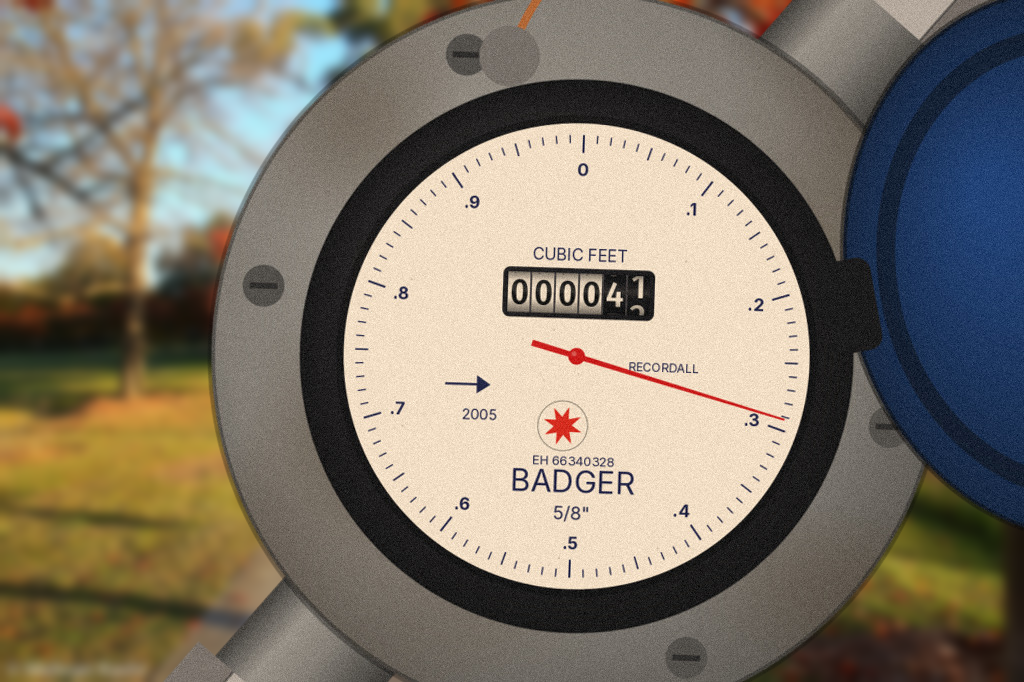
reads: 41.29ft³
